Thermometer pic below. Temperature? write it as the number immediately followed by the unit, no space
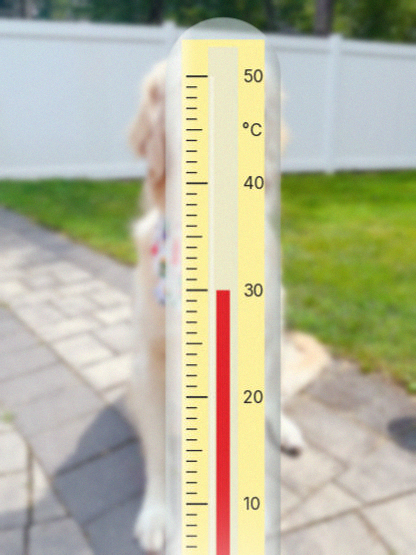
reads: 30°C
